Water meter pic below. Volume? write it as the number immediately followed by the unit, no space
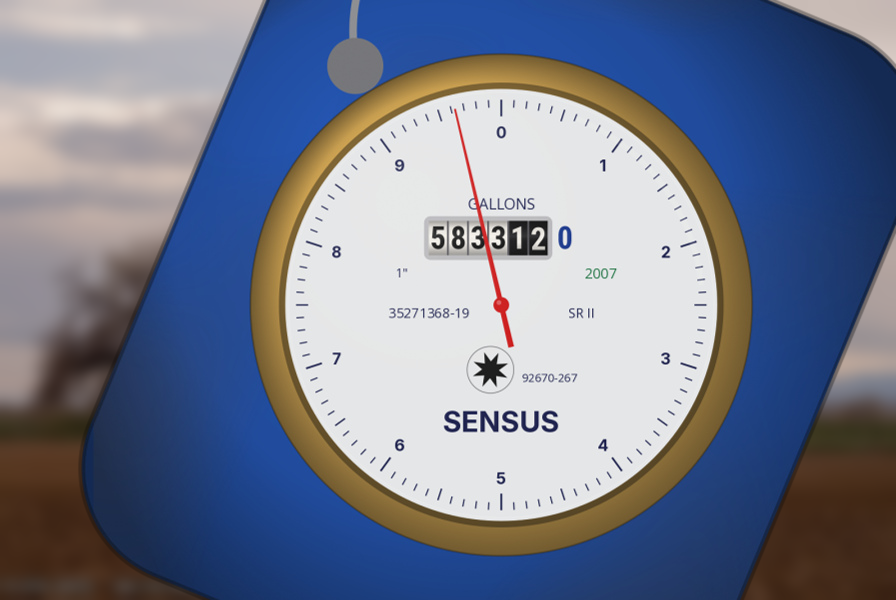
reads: 5833119.6gal
